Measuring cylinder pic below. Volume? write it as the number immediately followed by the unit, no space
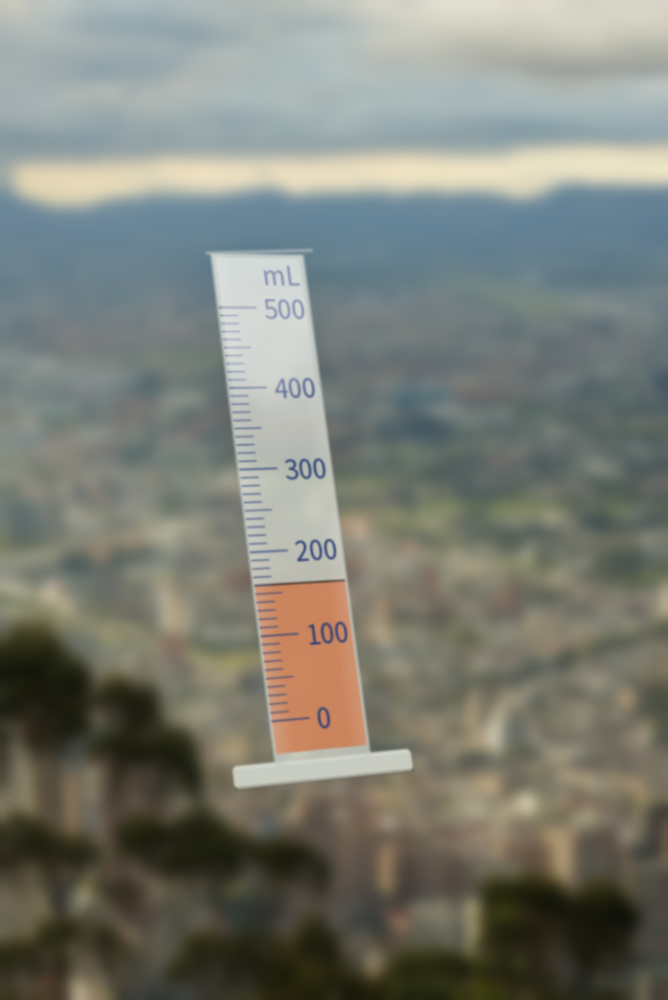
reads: 160mL
